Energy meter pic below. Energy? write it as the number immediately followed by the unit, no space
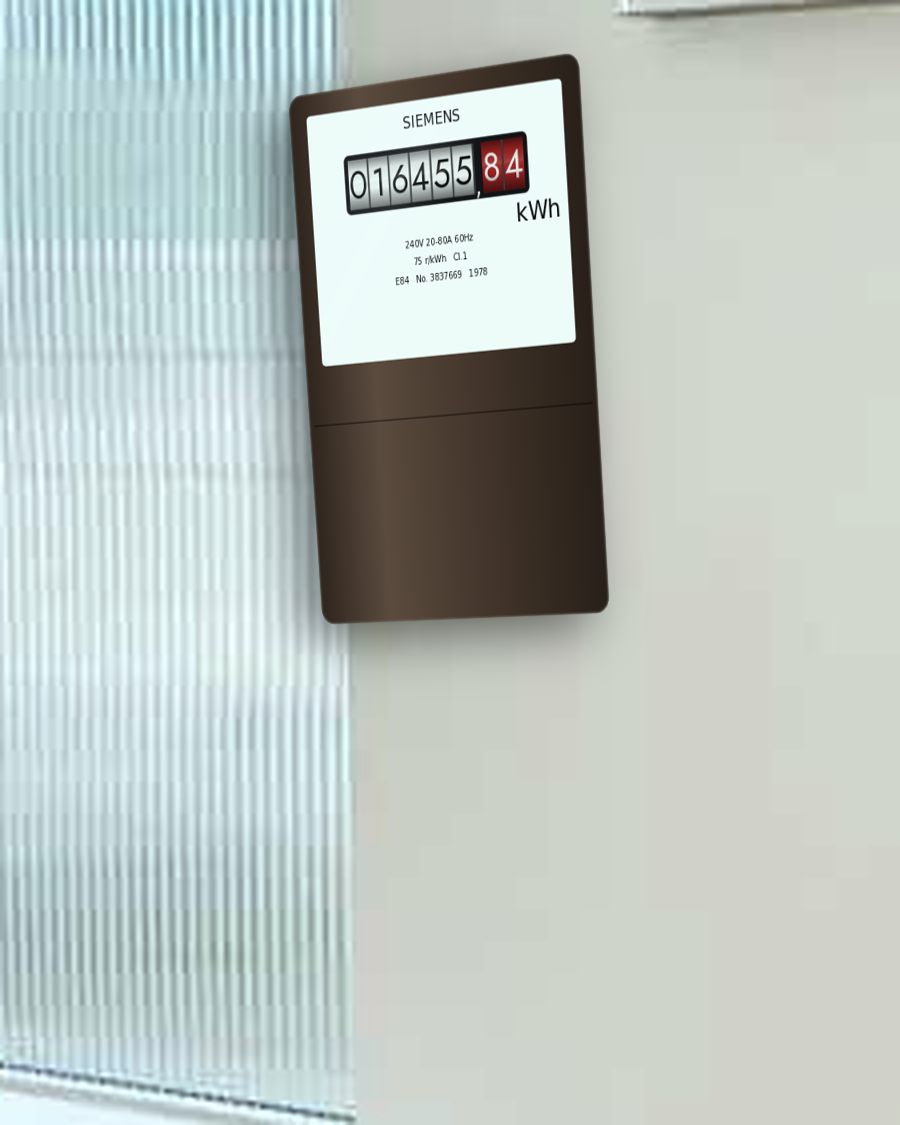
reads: 16455.84kWh
